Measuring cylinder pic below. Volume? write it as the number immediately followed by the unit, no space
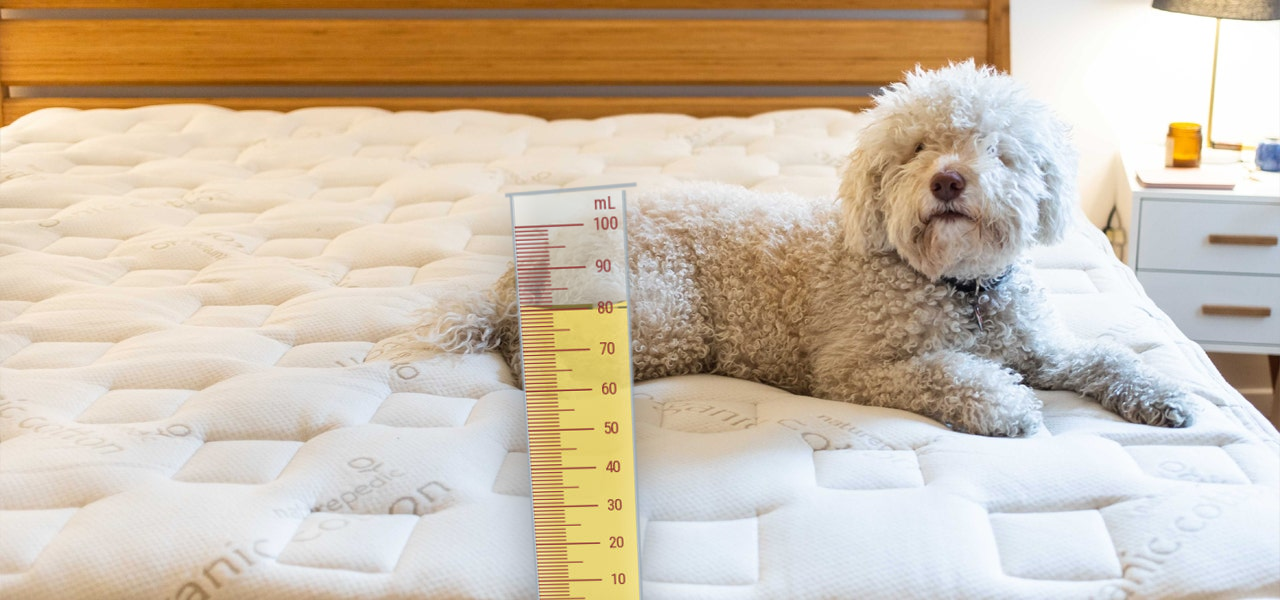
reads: 80mL
